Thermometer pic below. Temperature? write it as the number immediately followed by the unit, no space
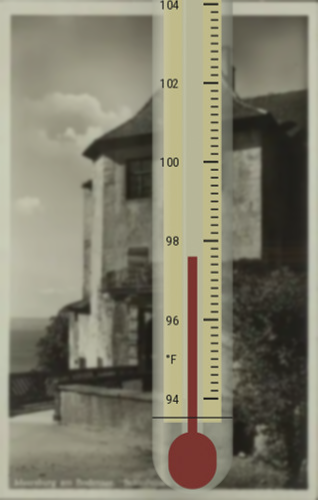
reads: 97.6°F
